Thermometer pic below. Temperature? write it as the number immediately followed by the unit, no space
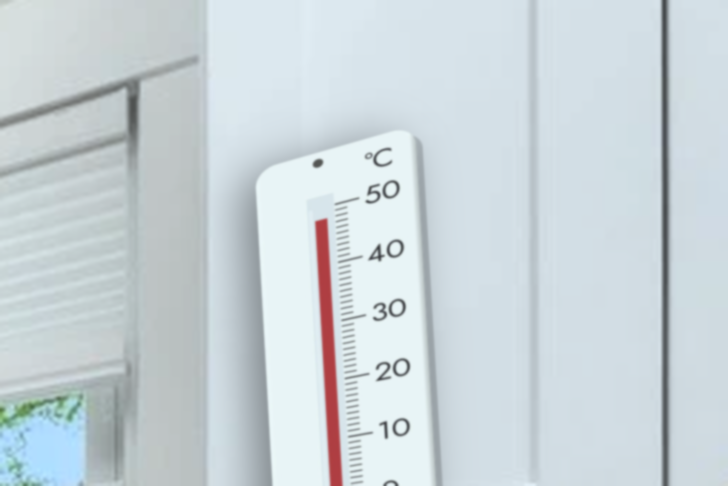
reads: 48°C
